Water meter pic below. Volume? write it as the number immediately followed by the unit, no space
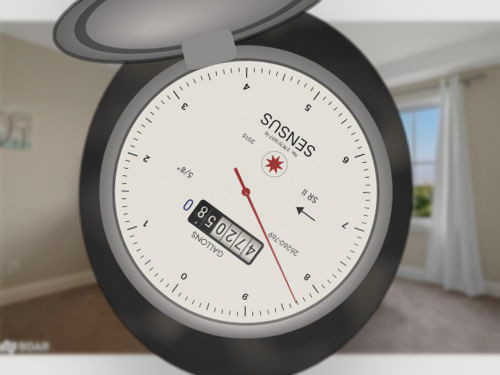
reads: 4720578.3gal
